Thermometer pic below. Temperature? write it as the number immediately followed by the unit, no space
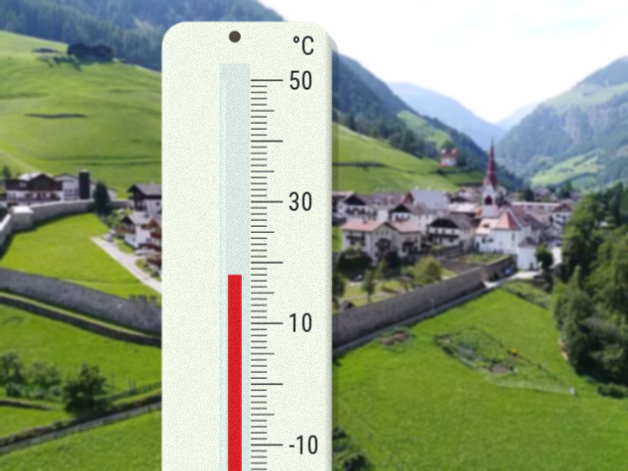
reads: 18°C
